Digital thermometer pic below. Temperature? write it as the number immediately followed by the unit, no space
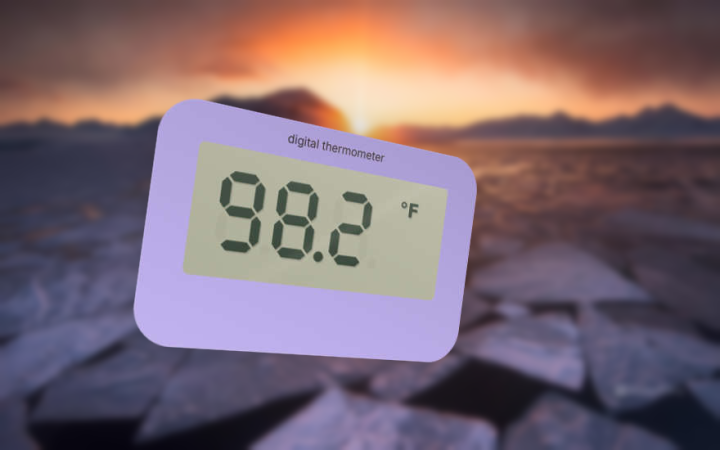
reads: 98.2°F
